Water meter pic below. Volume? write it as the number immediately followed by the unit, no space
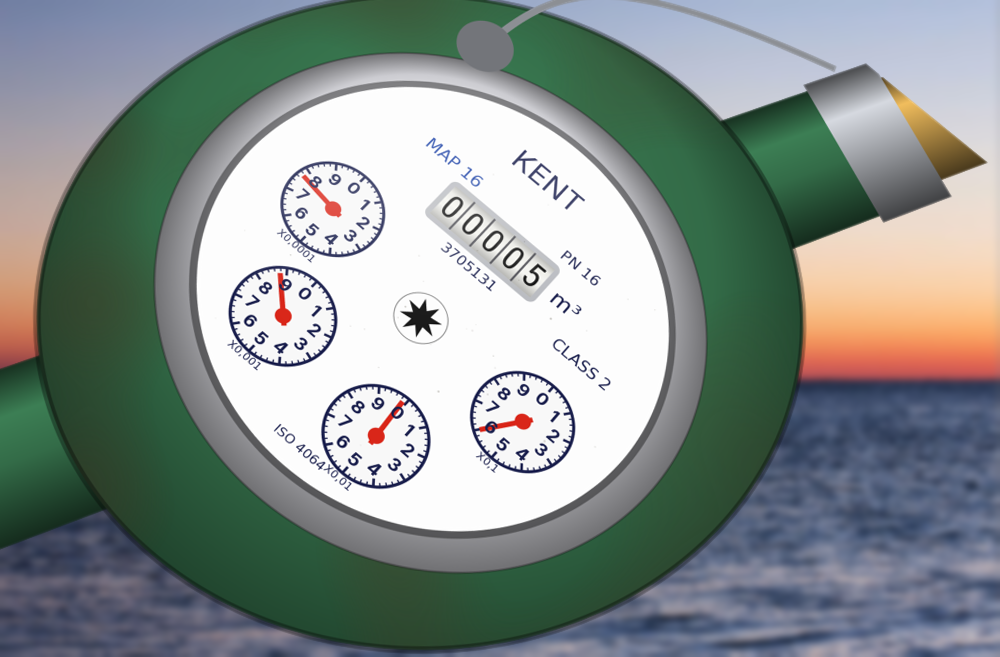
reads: 5.5987m³
